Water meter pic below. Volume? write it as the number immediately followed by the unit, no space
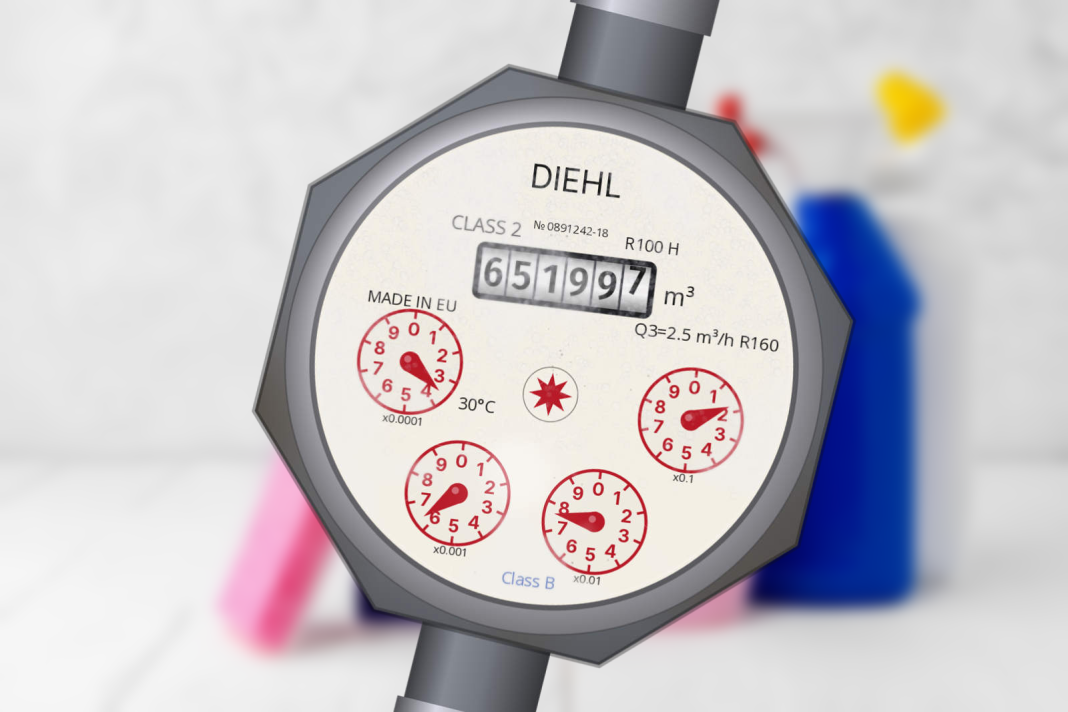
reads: 651997.1763m³
